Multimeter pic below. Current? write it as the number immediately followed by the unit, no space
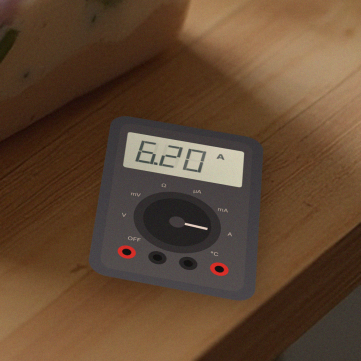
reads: 6.20A
